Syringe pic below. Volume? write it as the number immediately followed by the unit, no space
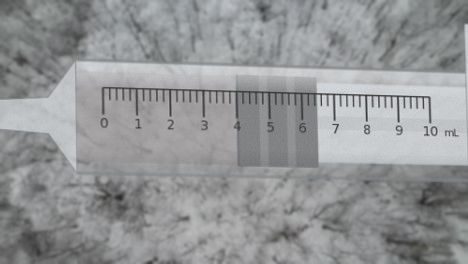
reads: 4mL
